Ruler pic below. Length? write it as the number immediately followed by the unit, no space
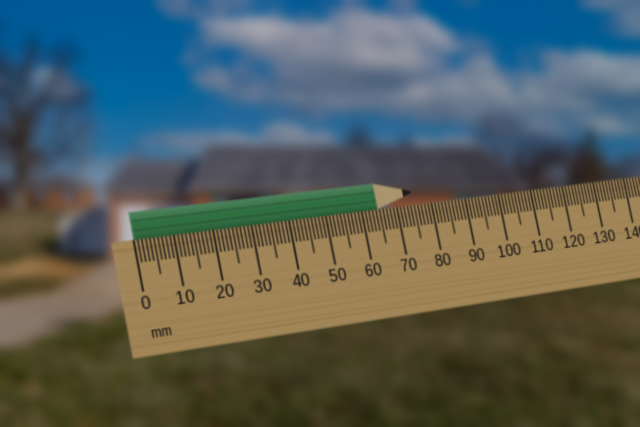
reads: 75mm
